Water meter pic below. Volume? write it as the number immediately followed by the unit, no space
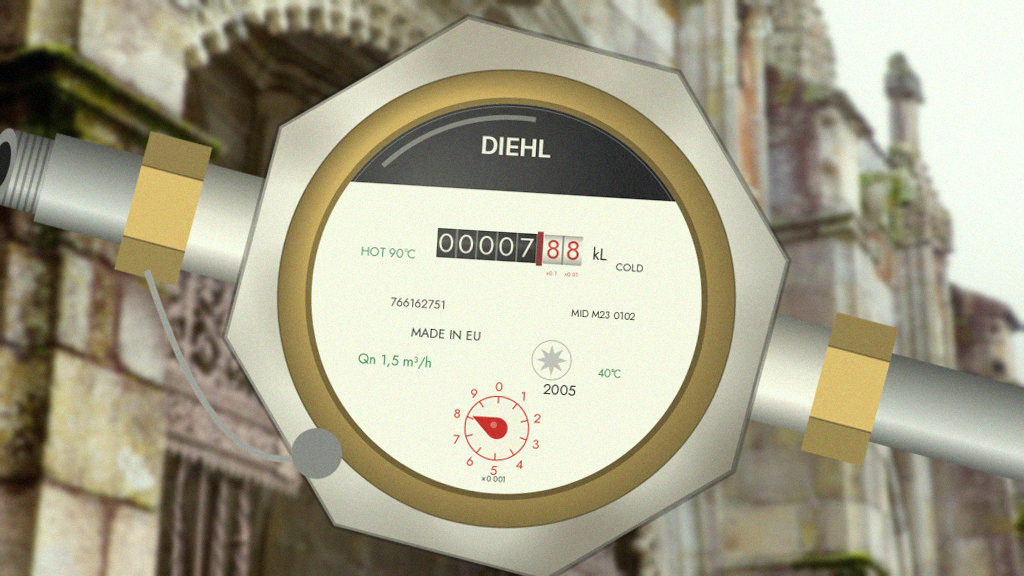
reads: 7.888kL
